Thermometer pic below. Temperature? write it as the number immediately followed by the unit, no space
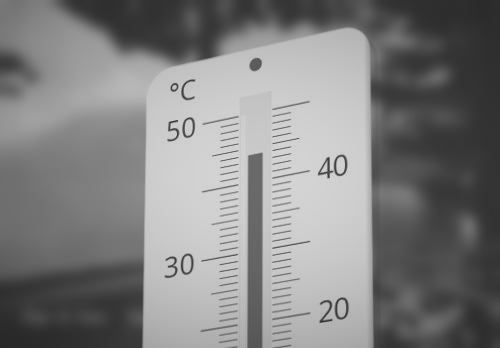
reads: 44°C
